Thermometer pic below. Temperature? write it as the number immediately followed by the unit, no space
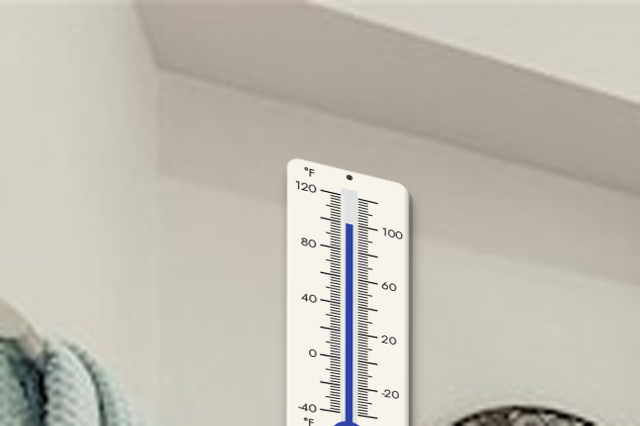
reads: 100°F
